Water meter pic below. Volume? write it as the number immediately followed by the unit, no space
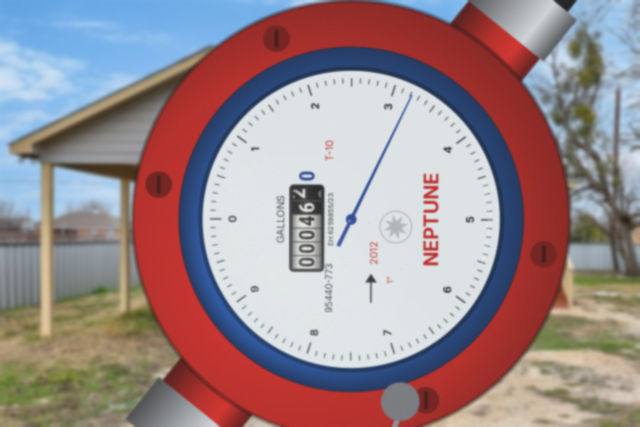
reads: 4623.2gal
